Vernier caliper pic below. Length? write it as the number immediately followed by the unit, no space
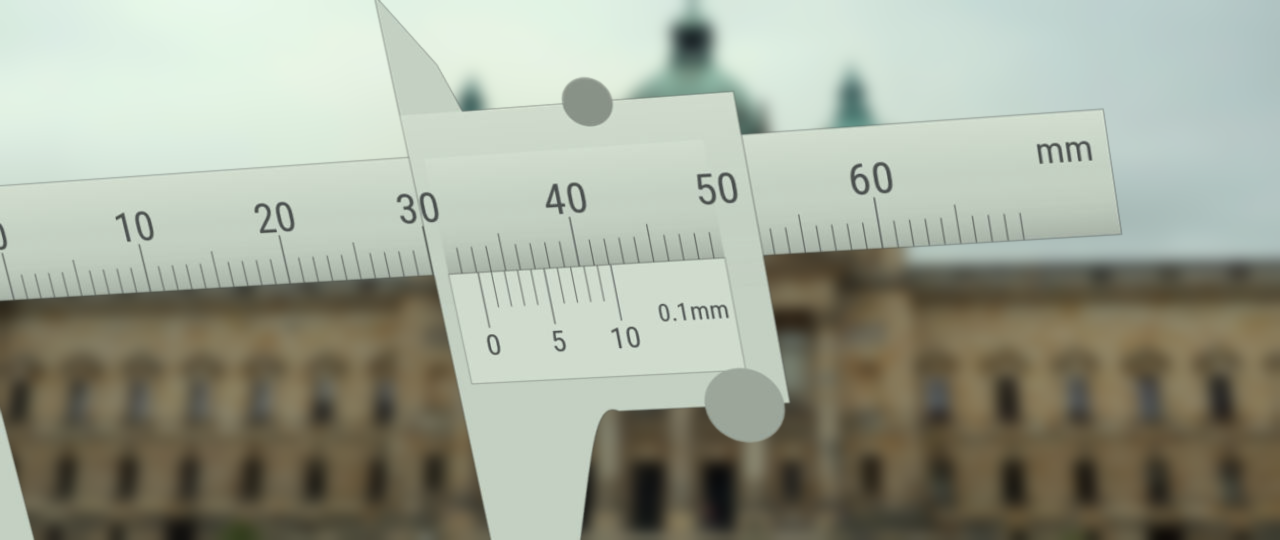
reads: 33.1mm
